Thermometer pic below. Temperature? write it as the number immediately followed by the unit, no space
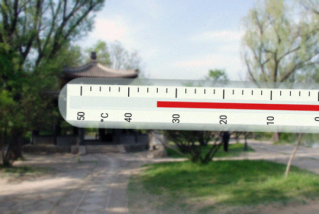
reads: 34°C
